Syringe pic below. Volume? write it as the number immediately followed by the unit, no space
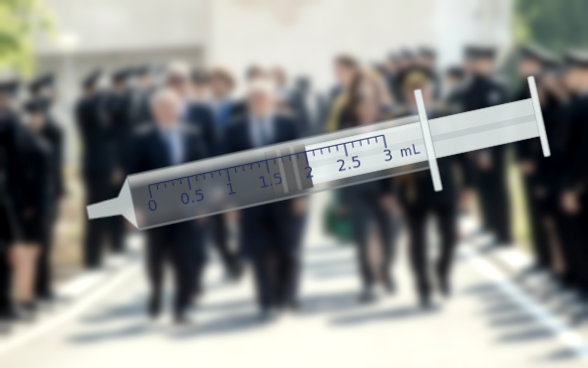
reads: 1.5mL
